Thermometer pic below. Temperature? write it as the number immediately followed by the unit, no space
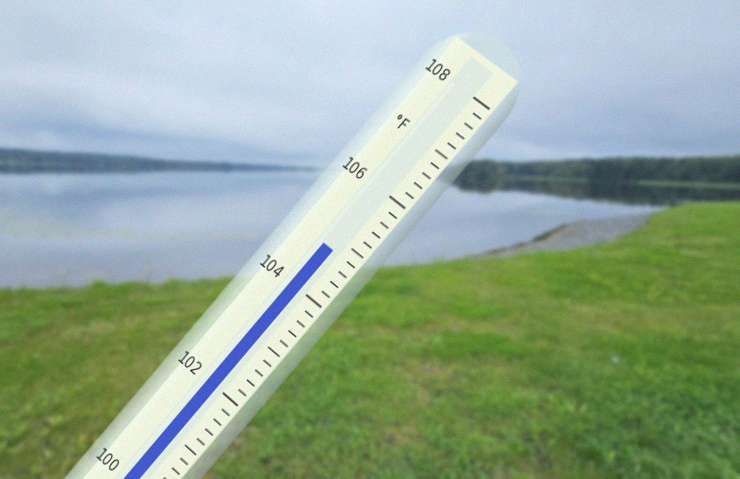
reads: 104.8°F
